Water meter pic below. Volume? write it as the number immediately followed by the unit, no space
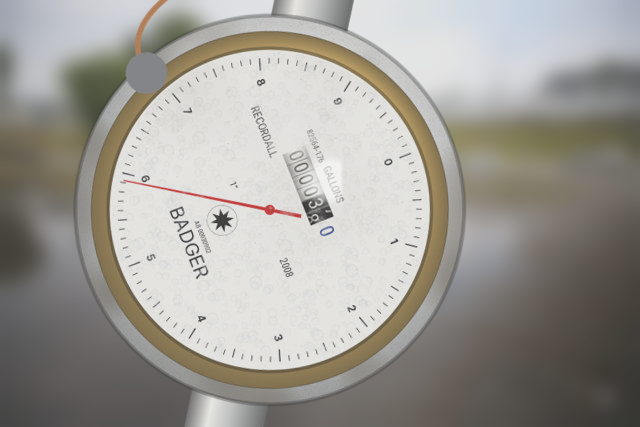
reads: 375.9gal
